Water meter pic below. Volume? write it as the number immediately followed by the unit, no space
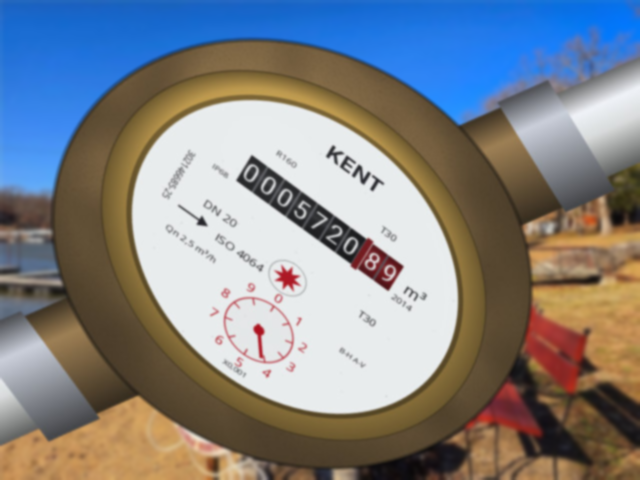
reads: 5720.894m³
